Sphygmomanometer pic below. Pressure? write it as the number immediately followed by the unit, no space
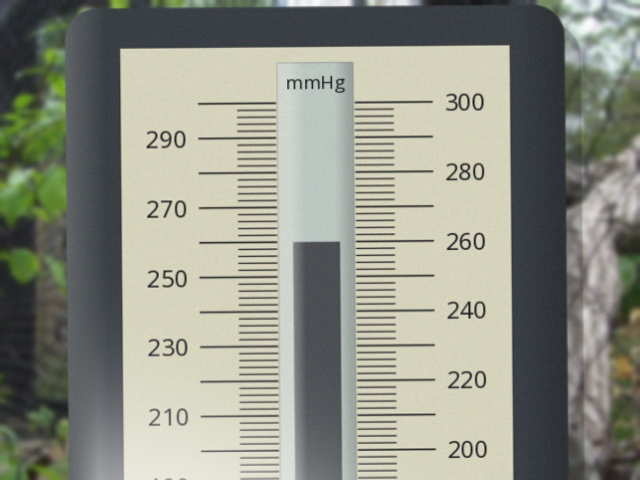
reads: 260mmHg
